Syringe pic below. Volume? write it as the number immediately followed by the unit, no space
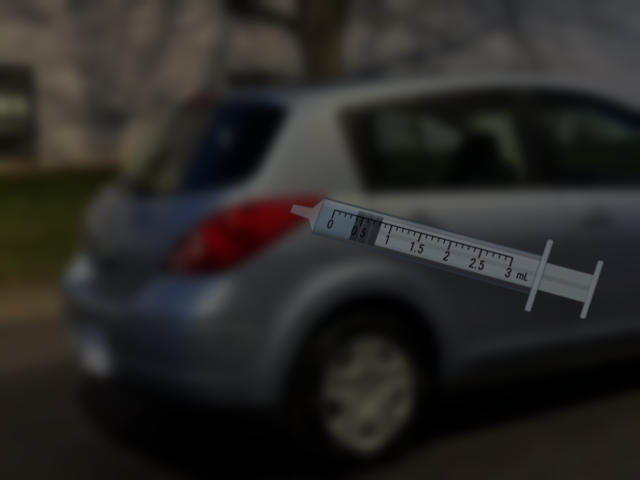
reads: 0.4mL
